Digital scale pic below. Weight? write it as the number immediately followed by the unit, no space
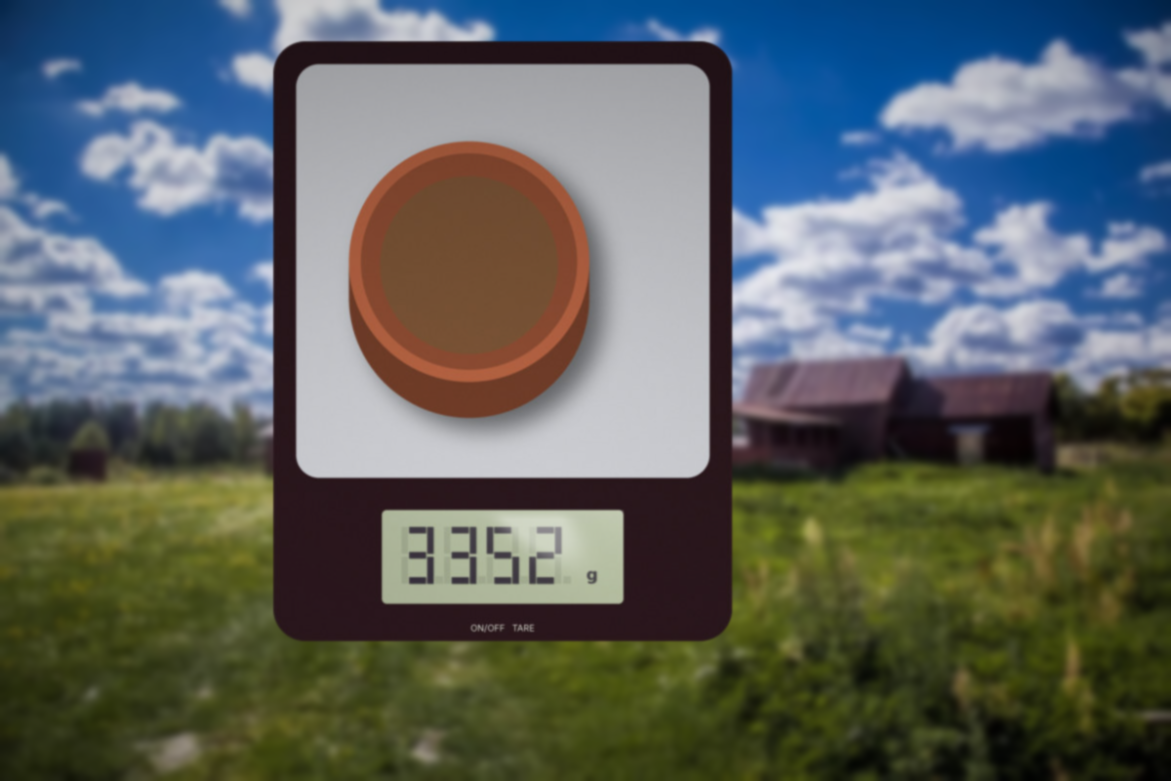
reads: 3352g
